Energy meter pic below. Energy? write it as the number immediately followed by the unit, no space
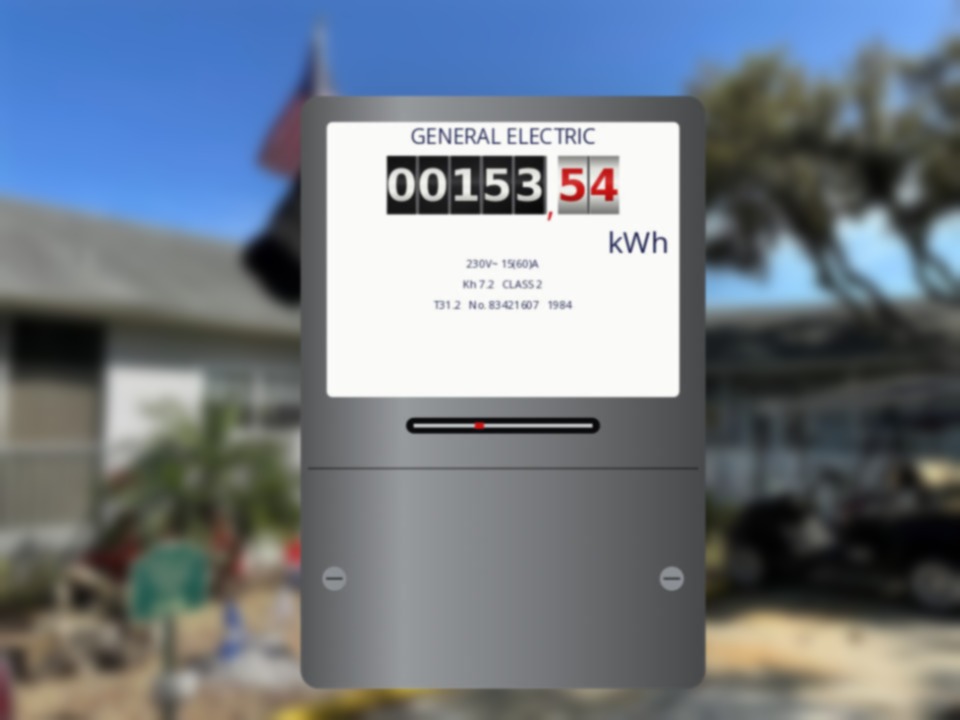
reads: 153.54kWh
